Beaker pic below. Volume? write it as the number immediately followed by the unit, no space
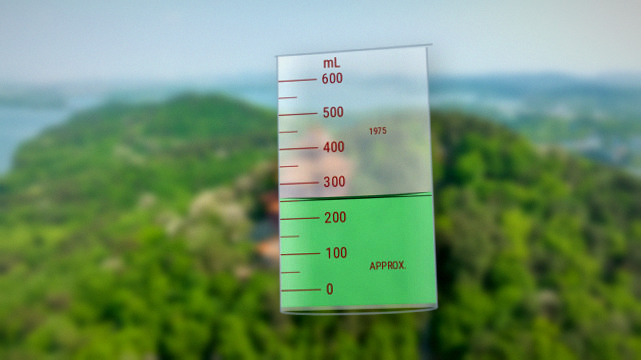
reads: 250mL
